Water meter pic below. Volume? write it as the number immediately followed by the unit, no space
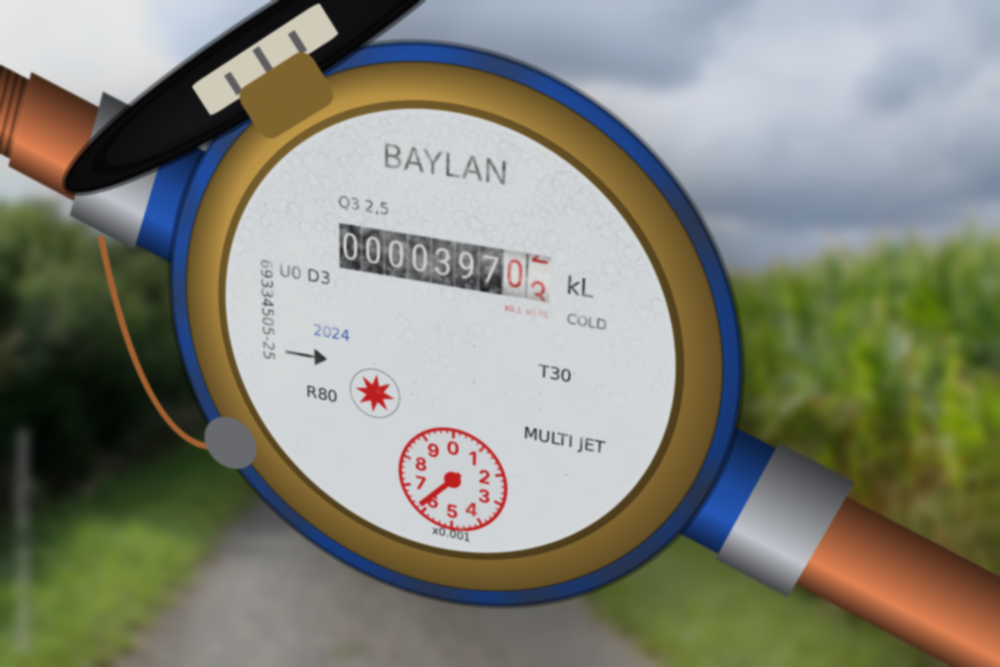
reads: 397.026kL
